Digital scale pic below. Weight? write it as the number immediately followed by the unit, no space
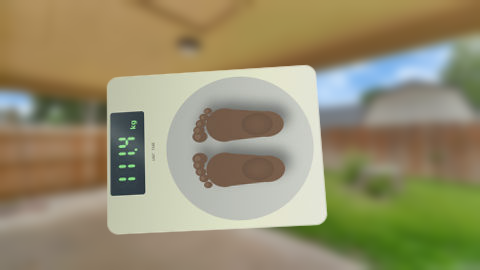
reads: 111.4kg
